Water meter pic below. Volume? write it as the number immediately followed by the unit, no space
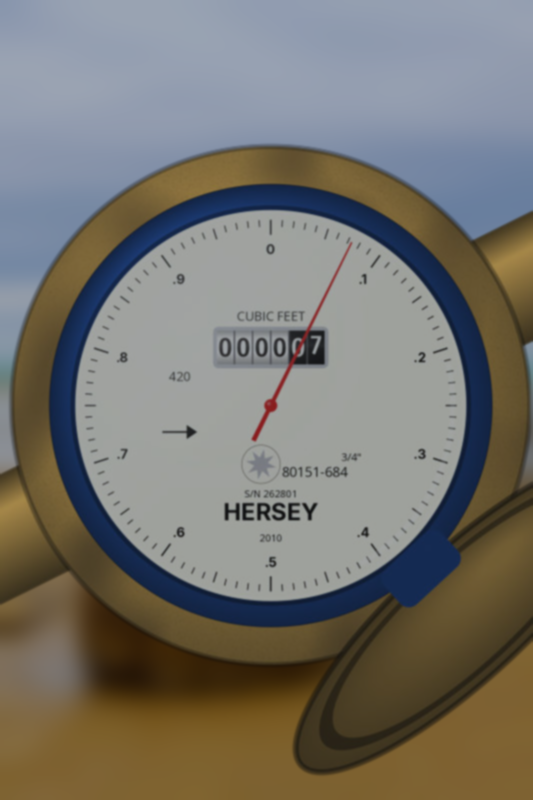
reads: 7.07ft³
